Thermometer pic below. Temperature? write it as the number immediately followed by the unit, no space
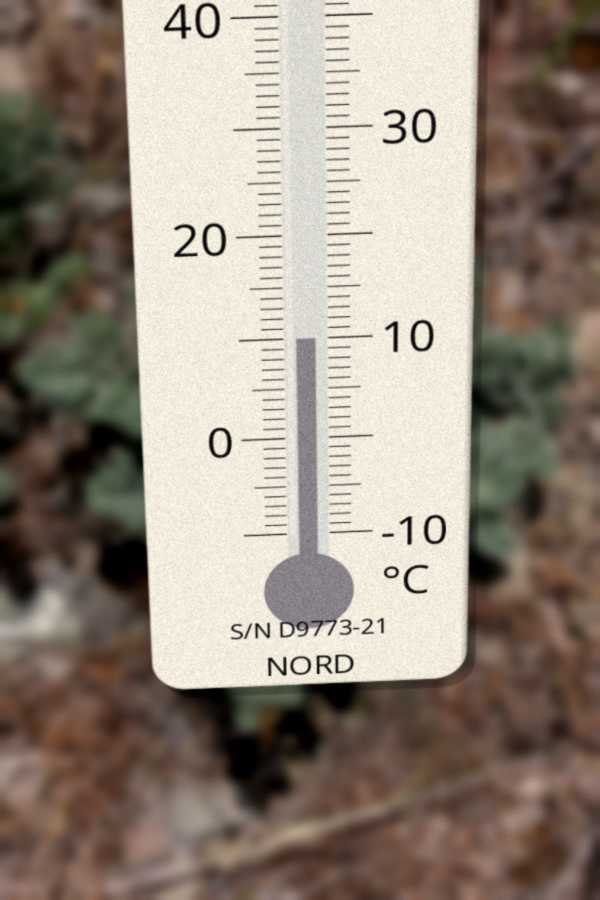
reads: 10°C
